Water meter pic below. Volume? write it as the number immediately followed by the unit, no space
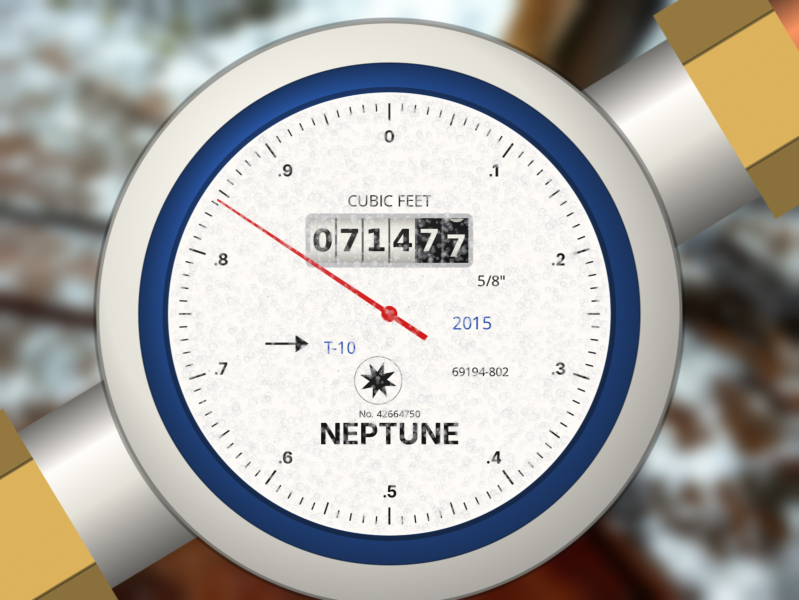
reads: 71476.84ft³
